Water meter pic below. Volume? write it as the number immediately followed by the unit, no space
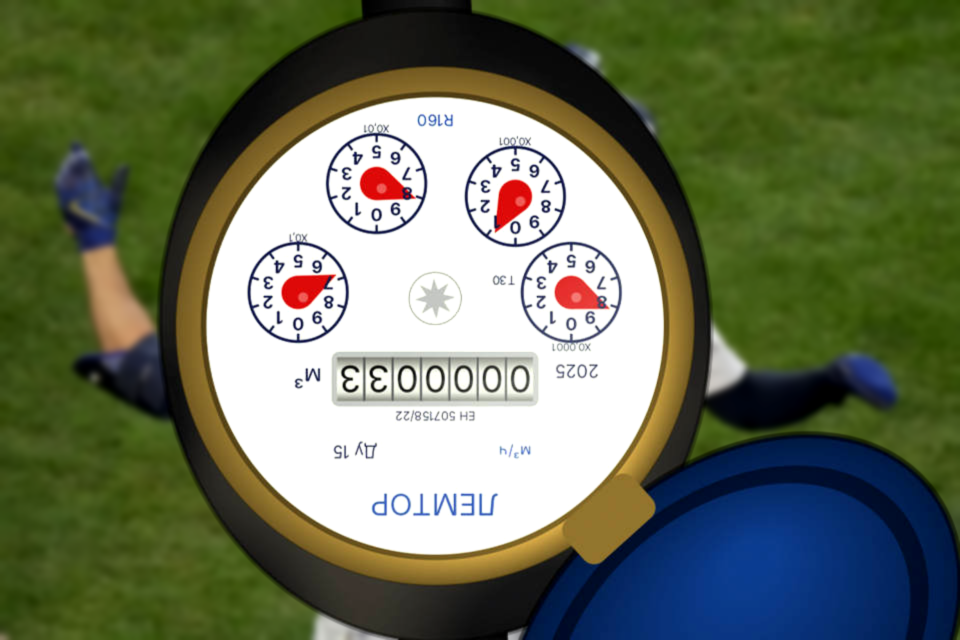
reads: 33.6808m³
